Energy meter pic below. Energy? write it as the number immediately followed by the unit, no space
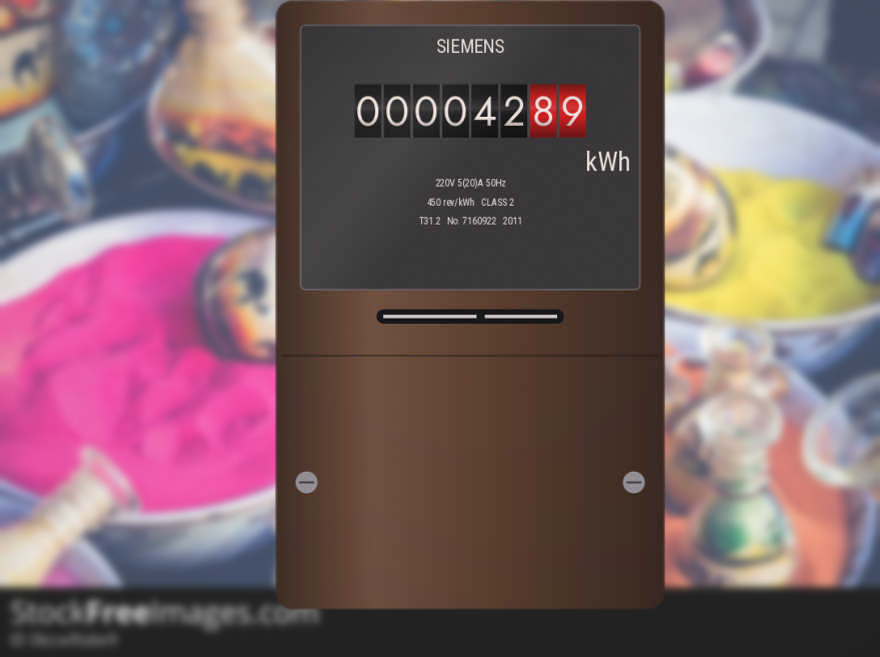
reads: 42.89kWh
